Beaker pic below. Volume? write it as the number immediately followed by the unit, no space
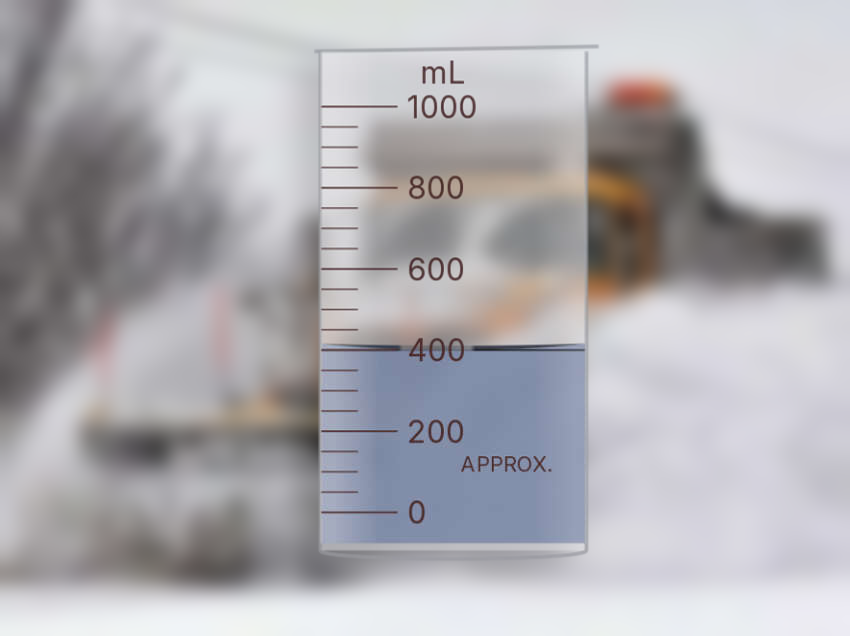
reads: 400mL
